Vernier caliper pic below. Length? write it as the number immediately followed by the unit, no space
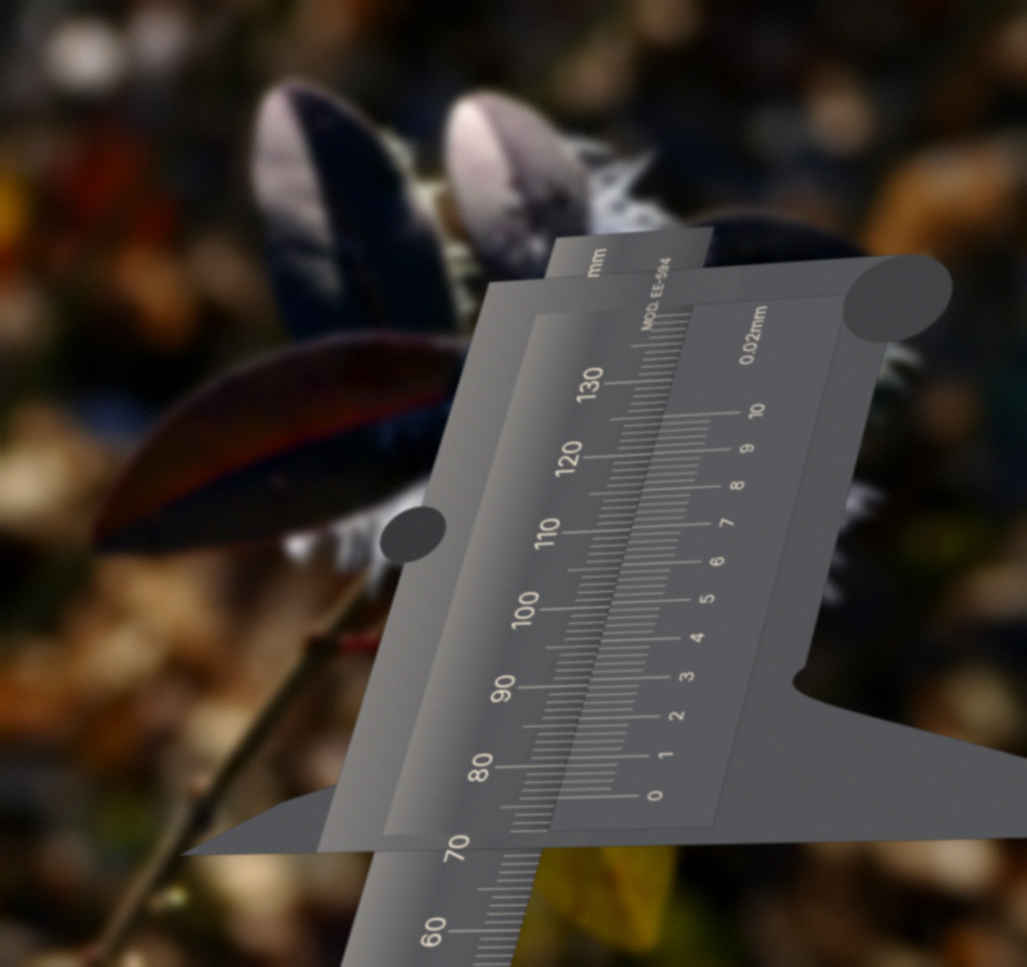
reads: 76.0mm
